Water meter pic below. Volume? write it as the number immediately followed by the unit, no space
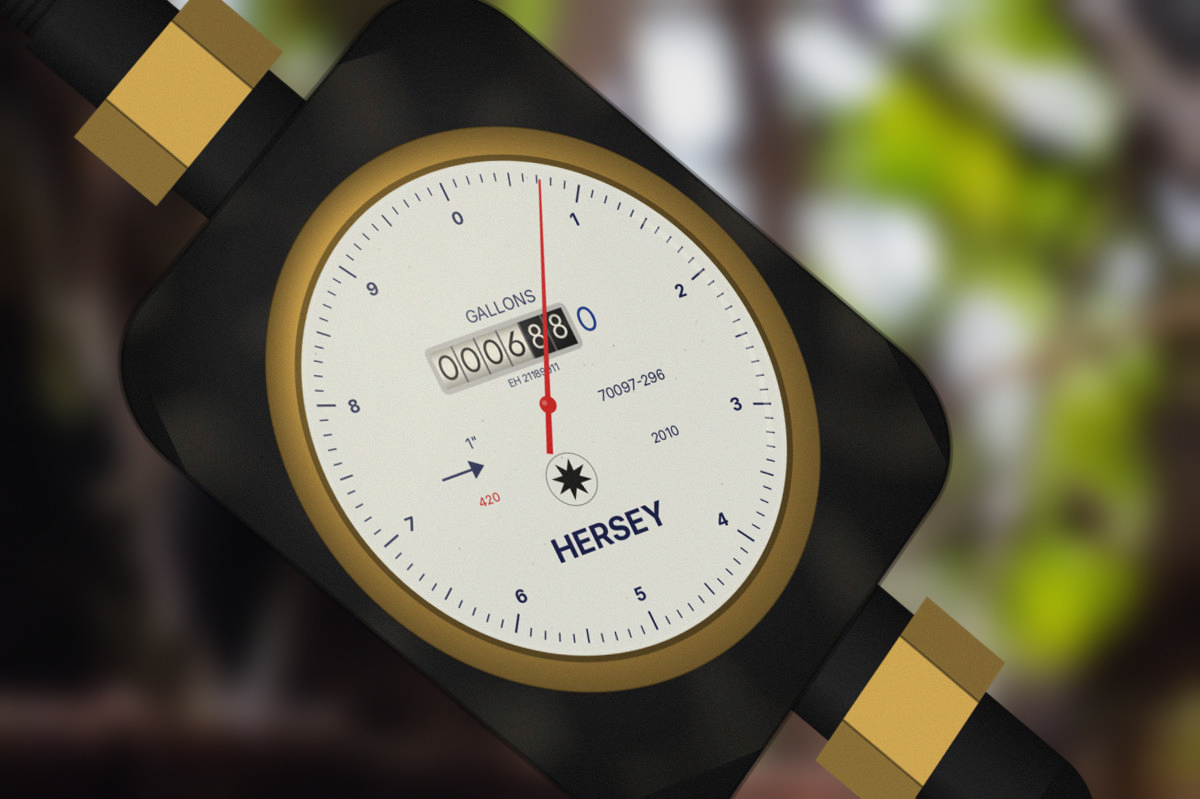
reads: 6880.7gal
